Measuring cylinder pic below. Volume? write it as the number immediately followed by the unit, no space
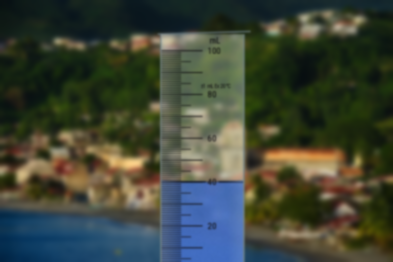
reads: 40mL
